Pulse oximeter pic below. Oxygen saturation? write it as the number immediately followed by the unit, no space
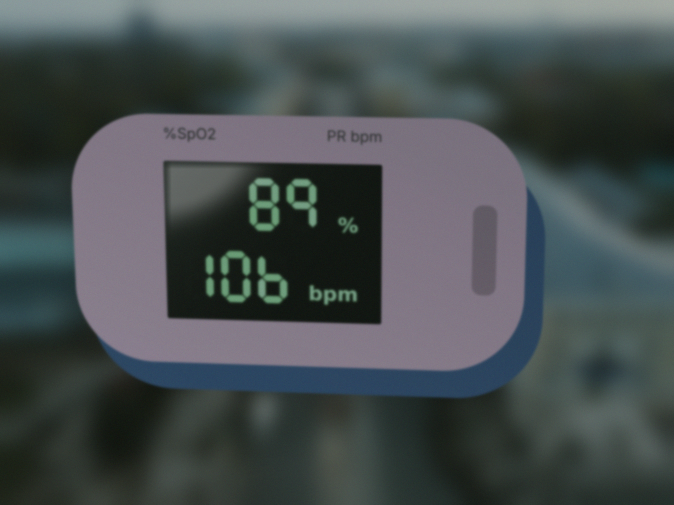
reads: 89%
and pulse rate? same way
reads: 106bpm
